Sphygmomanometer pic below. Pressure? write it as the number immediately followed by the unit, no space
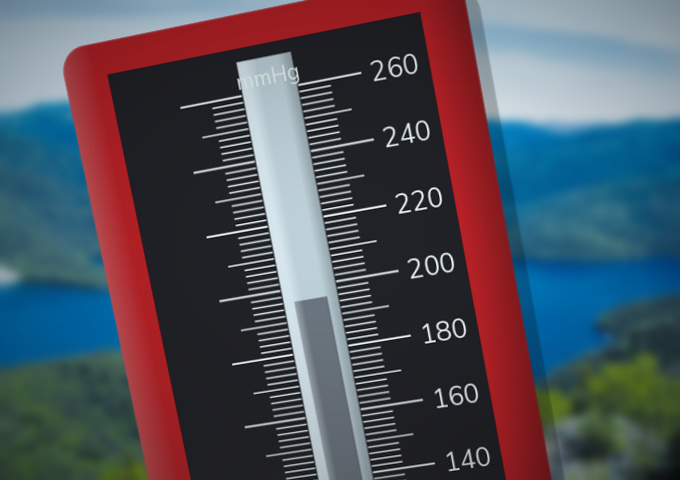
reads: 196mmHg
